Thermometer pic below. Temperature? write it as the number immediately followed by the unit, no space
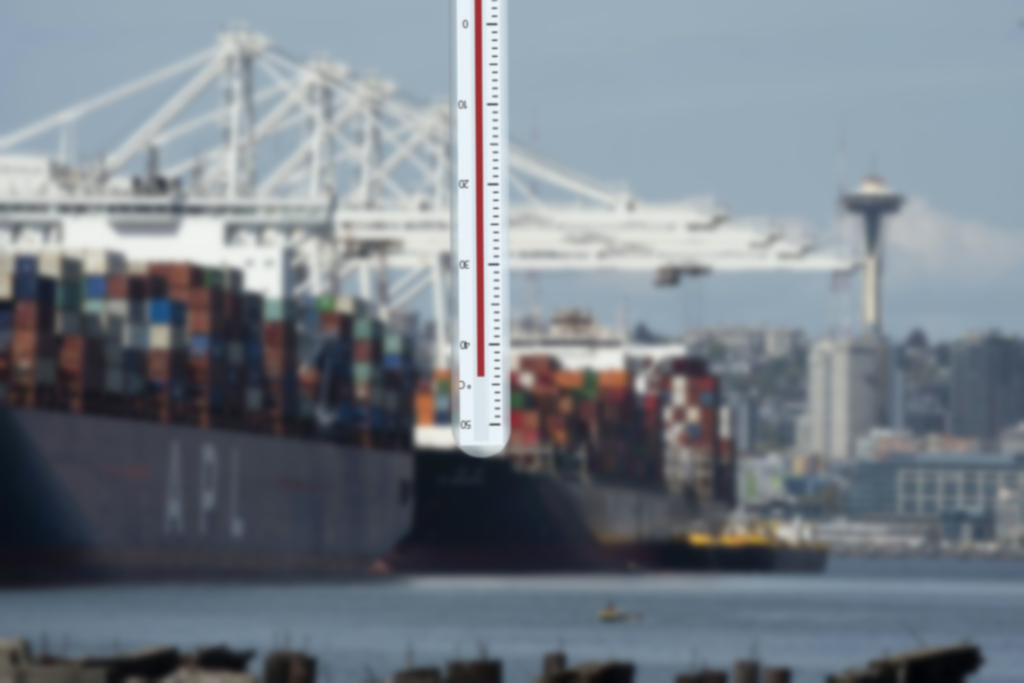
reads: 44°C
